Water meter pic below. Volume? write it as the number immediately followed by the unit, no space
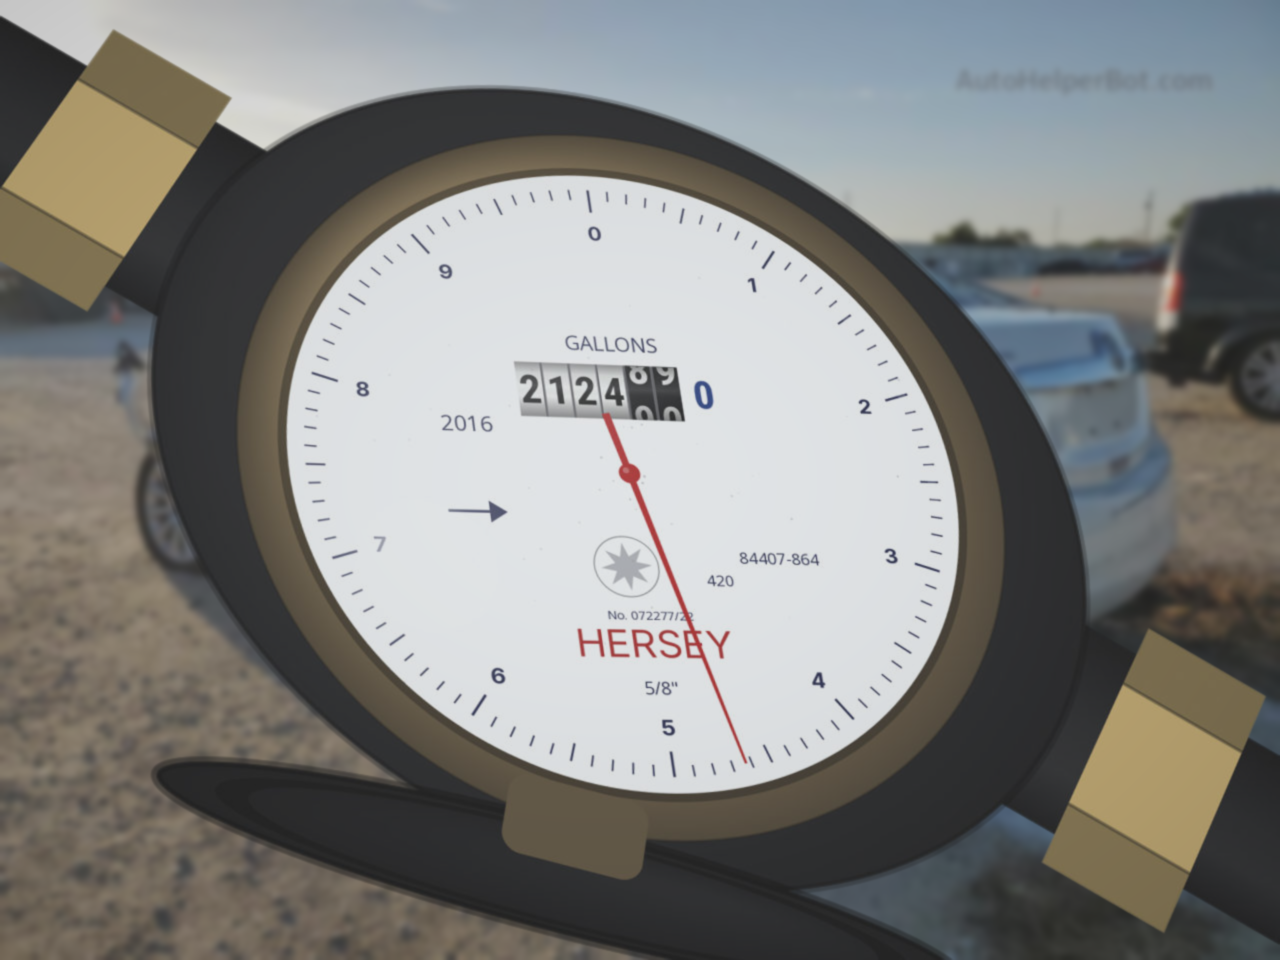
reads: 2124894.6gal
